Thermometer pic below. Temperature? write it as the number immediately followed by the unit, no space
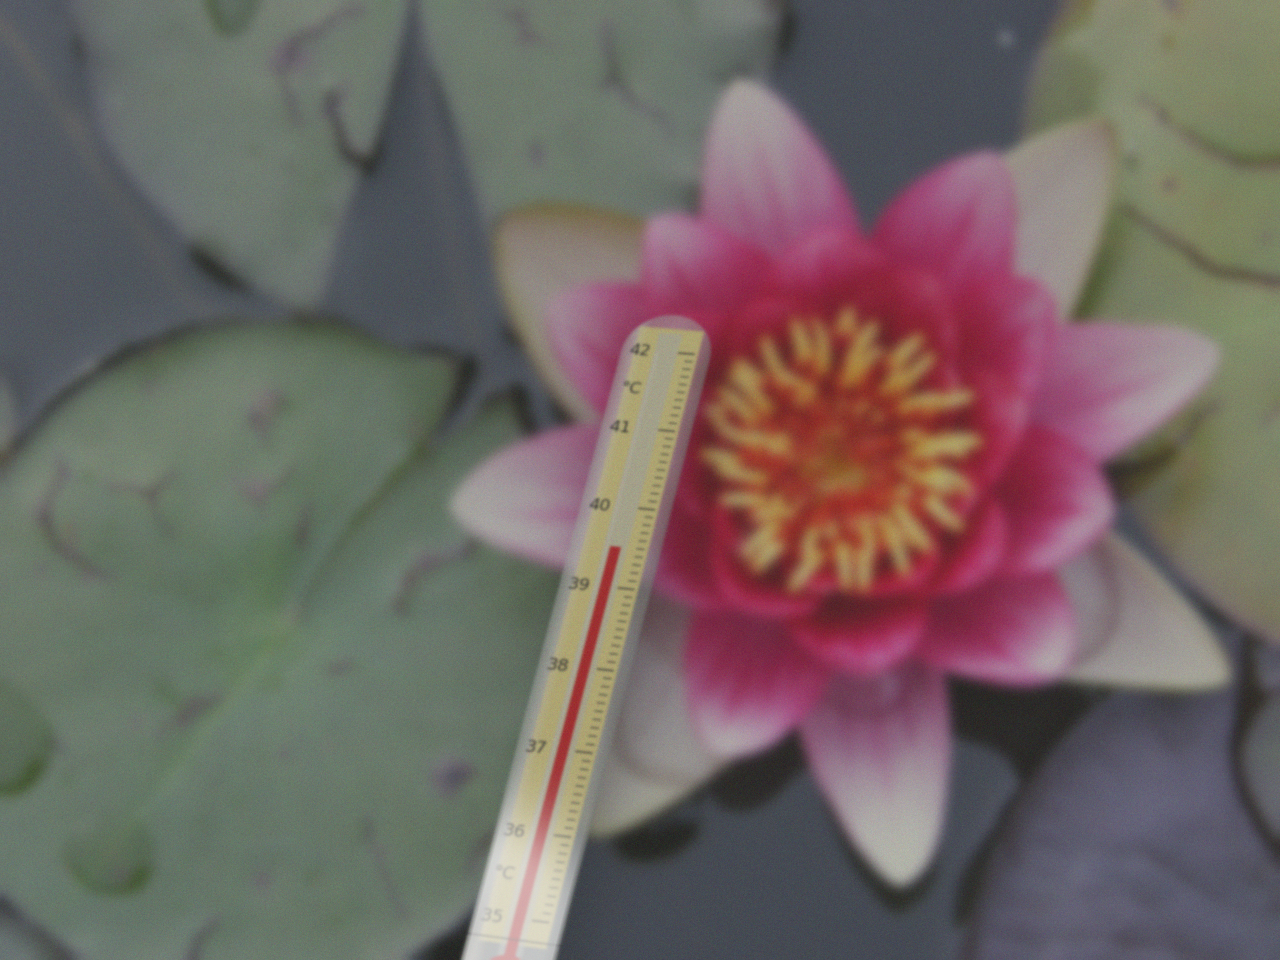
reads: 39.5°C
